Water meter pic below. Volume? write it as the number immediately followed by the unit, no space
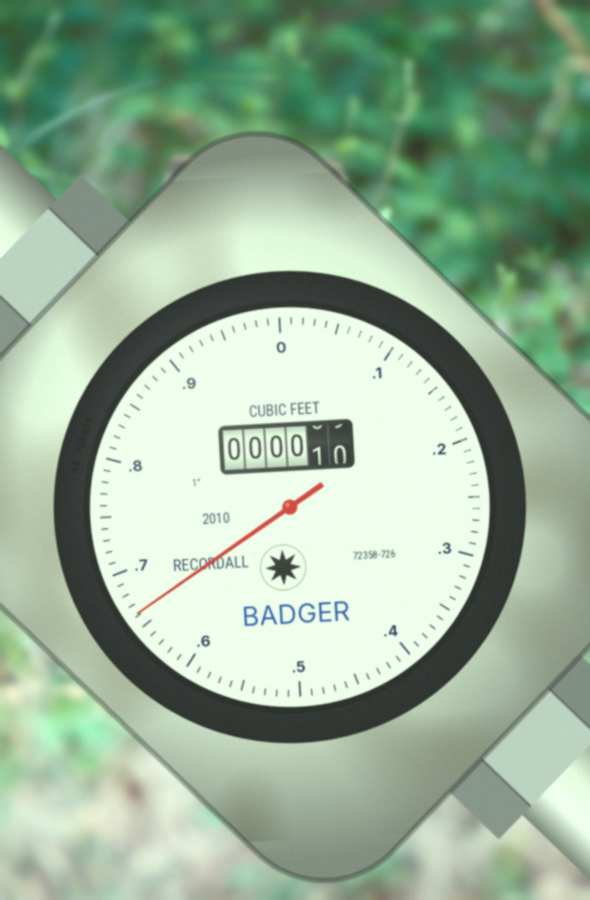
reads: 9.66ft³
